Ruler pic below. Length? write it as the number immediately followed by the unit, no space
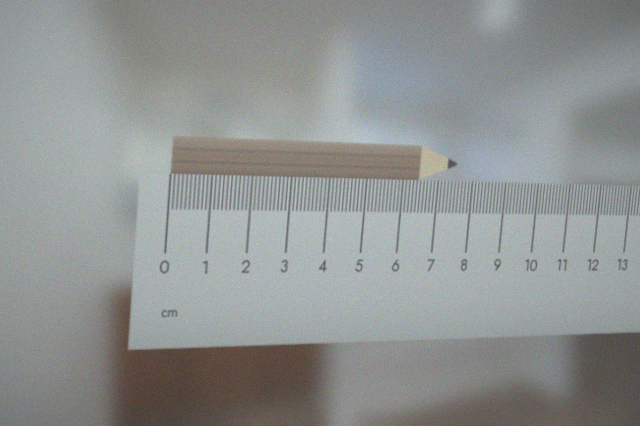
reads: 7.5cm
